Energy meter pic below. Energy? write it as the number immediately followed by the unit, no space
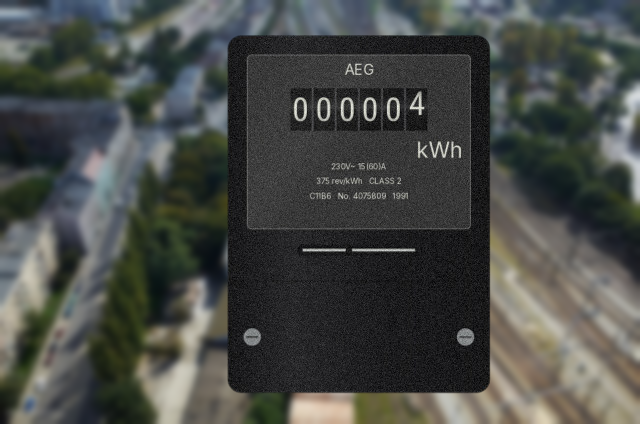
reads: 4kWh
